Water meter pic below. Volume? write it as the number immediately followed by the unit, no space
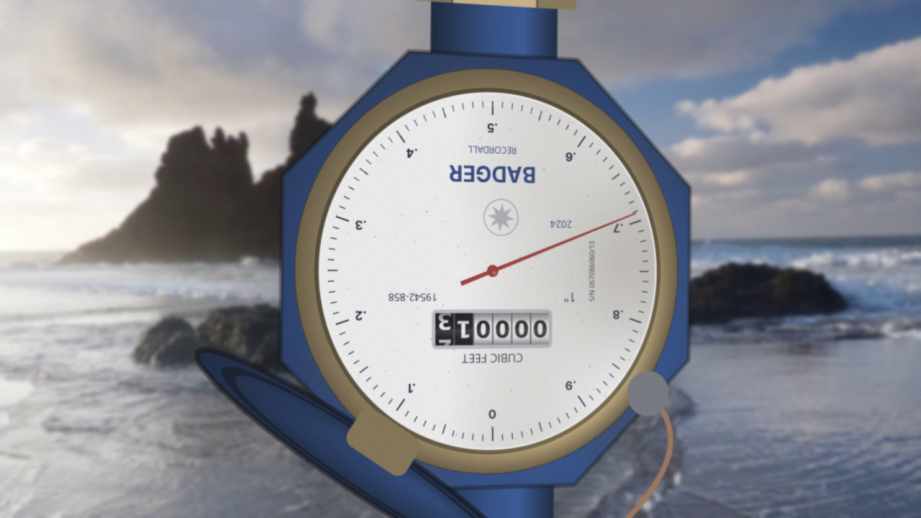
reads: 12.69ft³
